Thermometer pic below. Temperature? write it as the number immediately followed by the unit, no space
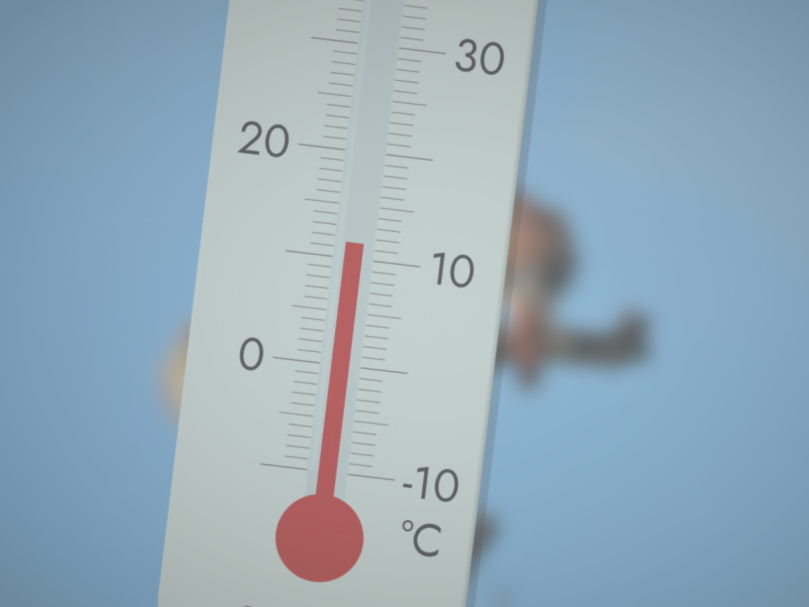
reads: 11.5°C
